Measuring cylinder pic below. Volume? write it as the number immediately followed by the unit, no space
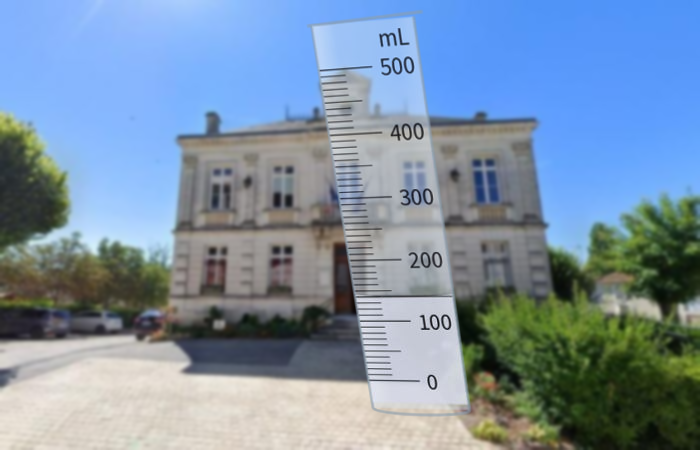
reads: 140mL
